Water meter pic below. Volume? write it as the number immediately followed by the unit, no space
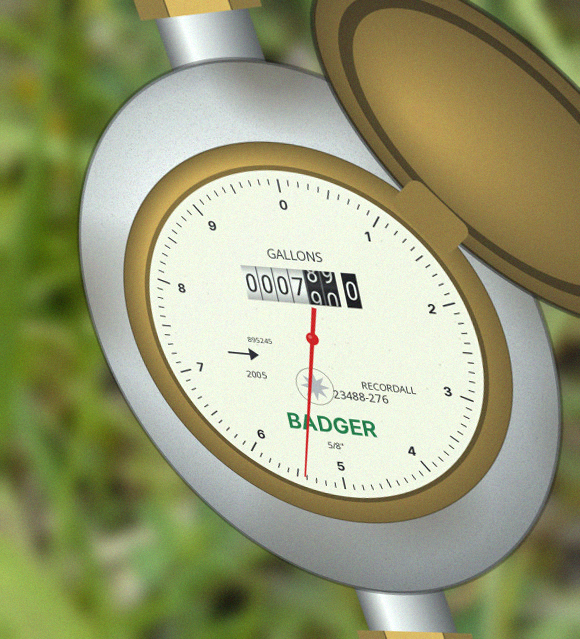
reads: 7895.4gal
